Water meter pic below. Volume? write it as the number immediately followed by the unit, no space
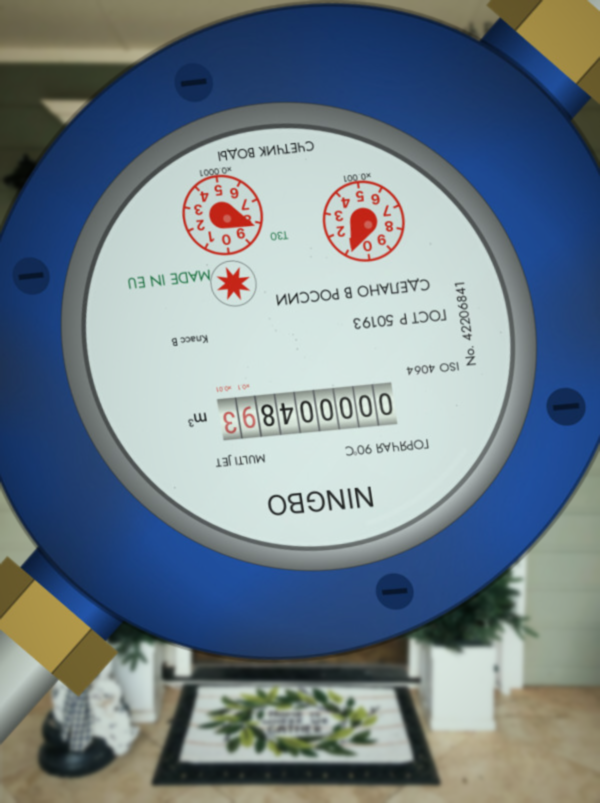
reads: 48.9308m³
